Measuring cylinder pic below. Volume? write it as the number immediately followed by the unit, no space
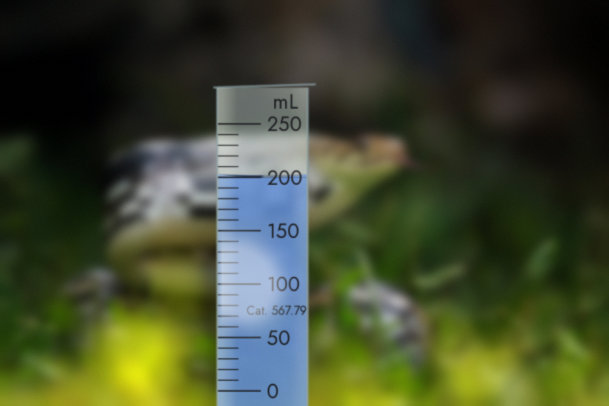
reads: 200mL
